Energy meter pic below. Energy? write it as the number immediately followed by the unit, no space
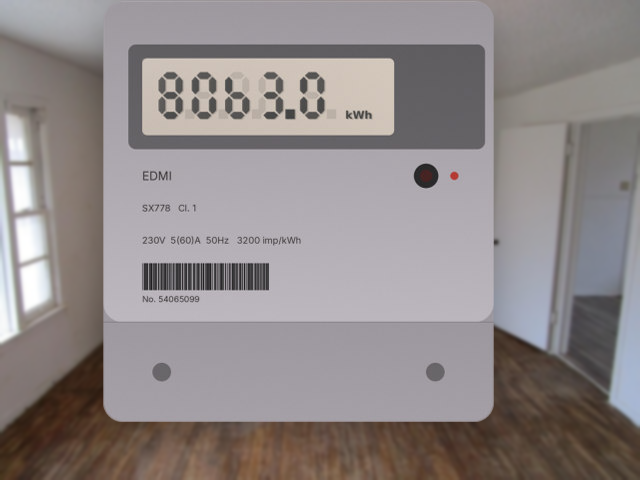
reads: 8063.0kWh
